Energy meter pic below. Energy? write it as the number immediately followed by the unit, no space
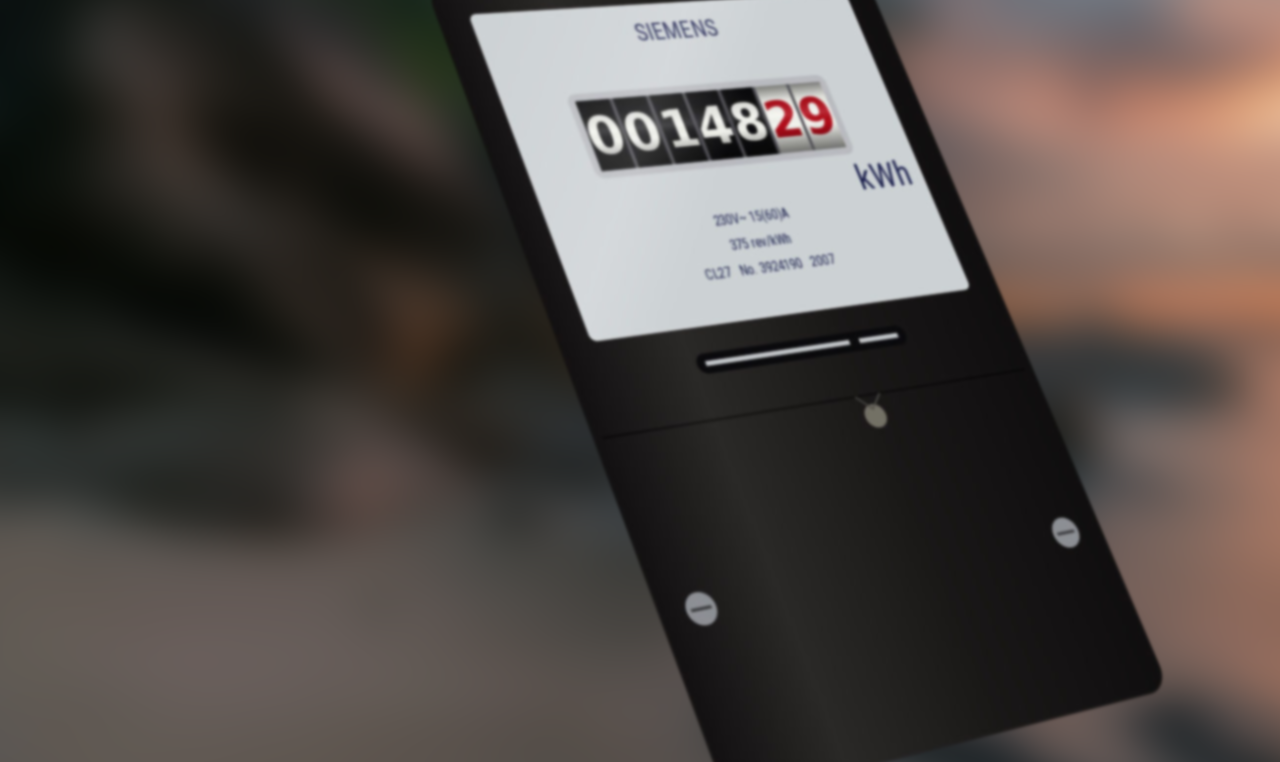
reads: 148.29kWh
